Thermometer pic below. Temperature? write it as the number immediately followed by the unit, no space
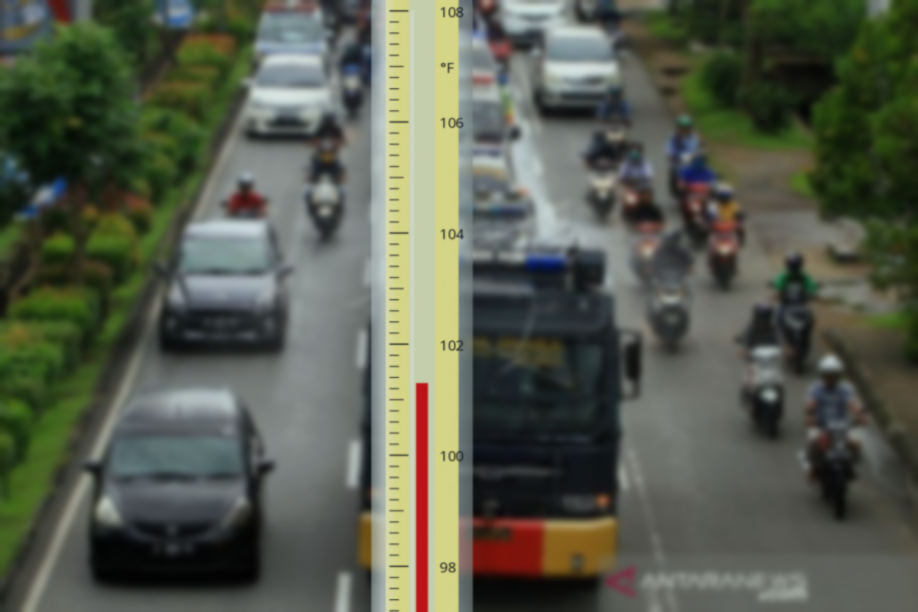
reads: 101.3°F
